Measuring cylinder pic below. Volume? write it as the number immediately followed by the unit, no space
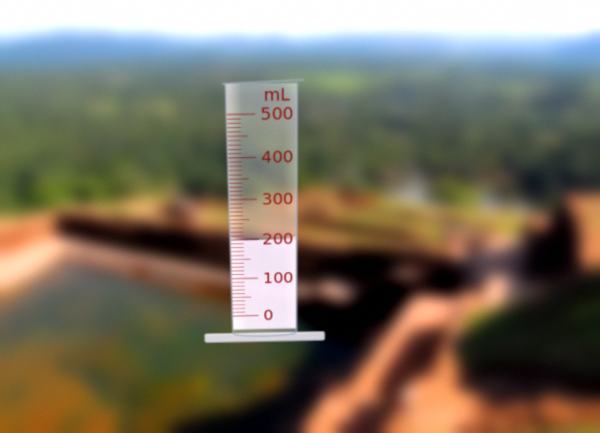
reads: 200mL
